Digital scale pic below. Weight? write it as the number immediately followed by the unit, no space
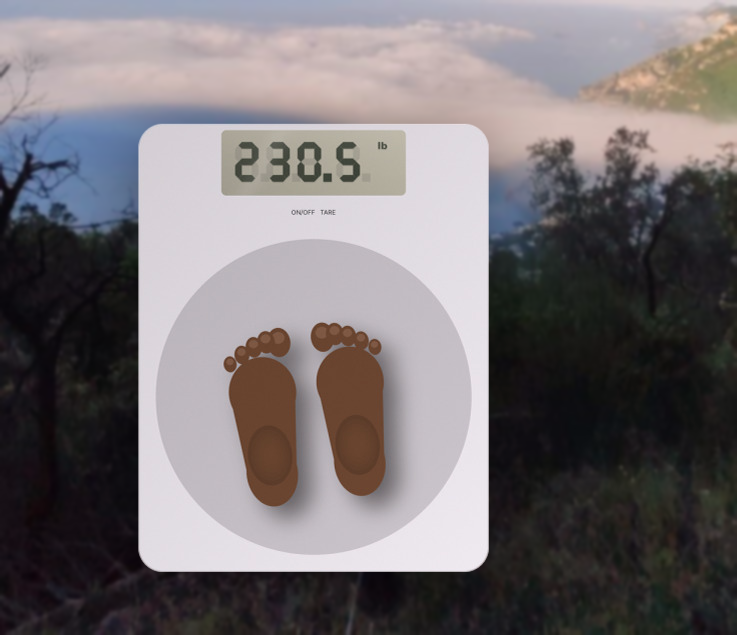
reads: 230.5lb
